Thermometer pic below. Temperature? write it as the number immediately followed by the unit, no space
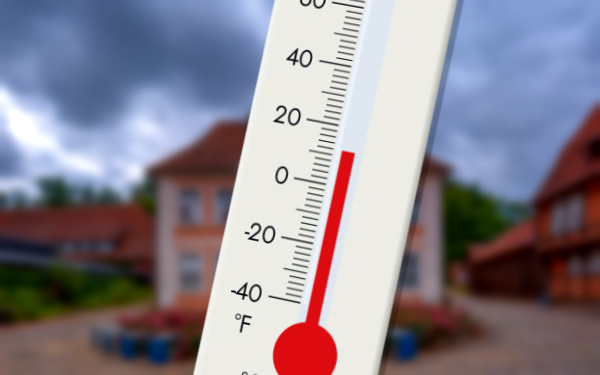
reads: 12°F
